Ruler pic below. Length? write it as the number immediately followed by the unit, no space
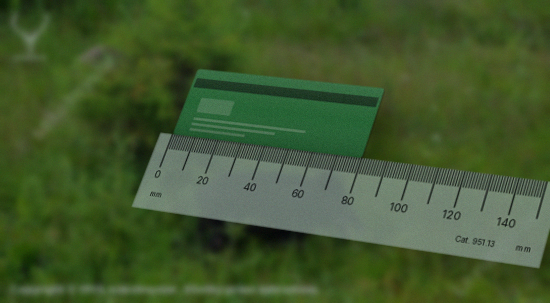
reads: 80mm
